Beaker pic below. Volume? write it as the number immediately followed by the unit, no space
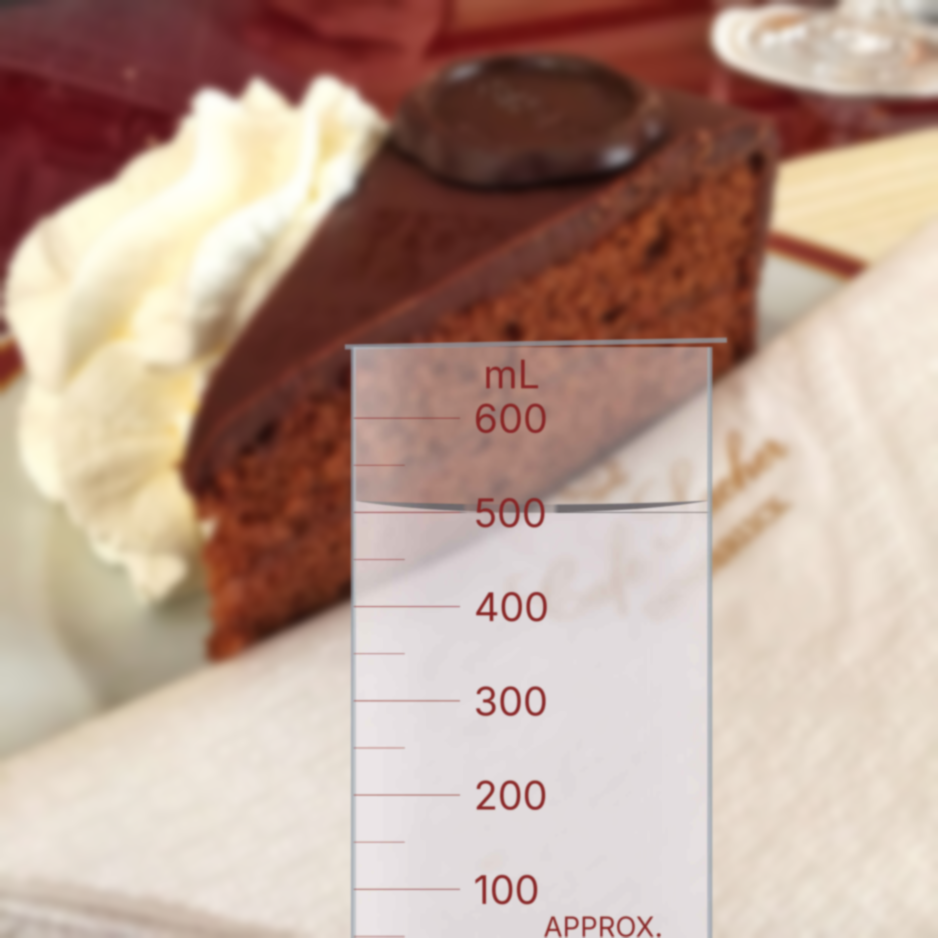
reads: 500mL
